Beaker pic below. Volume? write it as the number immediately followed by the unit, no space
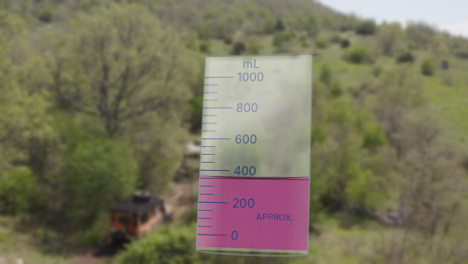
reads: 350mL
